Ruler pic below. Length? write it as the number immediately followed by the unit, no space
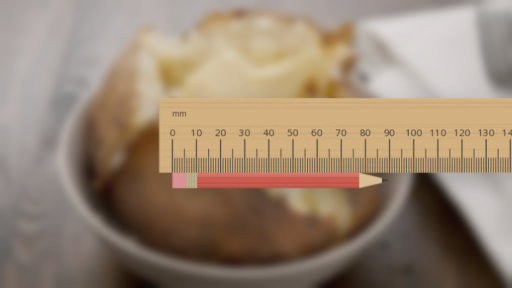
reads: 90mm
